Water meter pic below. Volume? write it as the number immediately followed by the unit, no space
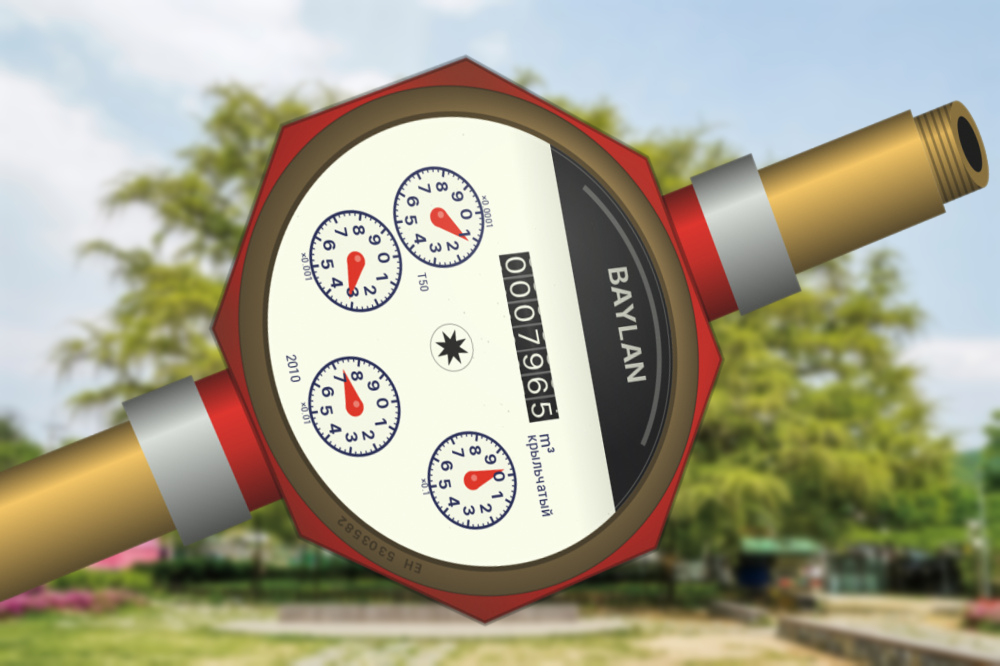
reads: 7964.9731m³
